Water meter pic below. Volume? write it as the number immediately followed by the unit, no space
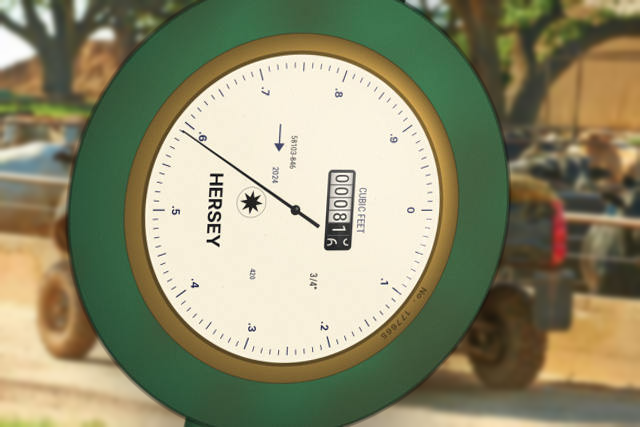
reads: 815.59ft³
